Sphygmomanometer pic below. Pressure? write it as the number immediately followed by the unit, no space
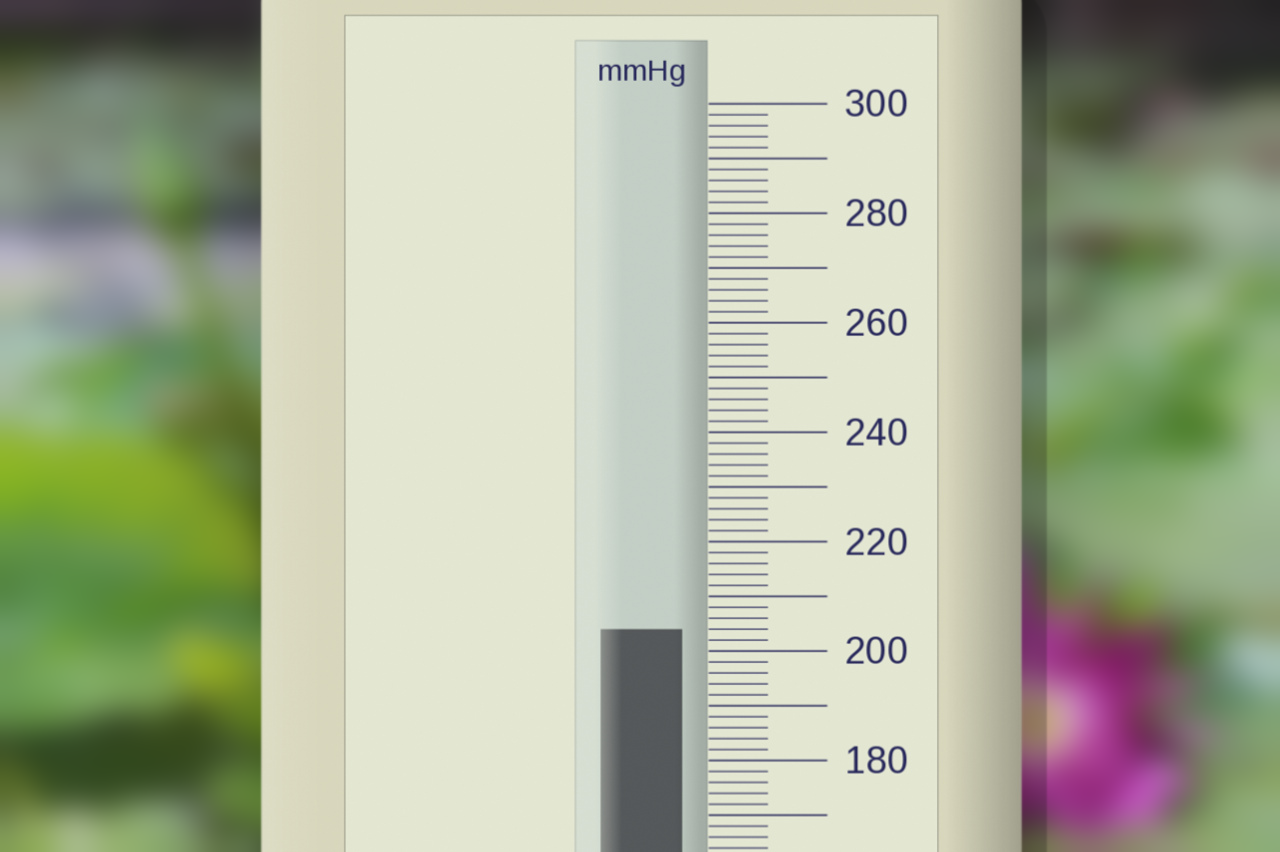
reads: 204mmHg
